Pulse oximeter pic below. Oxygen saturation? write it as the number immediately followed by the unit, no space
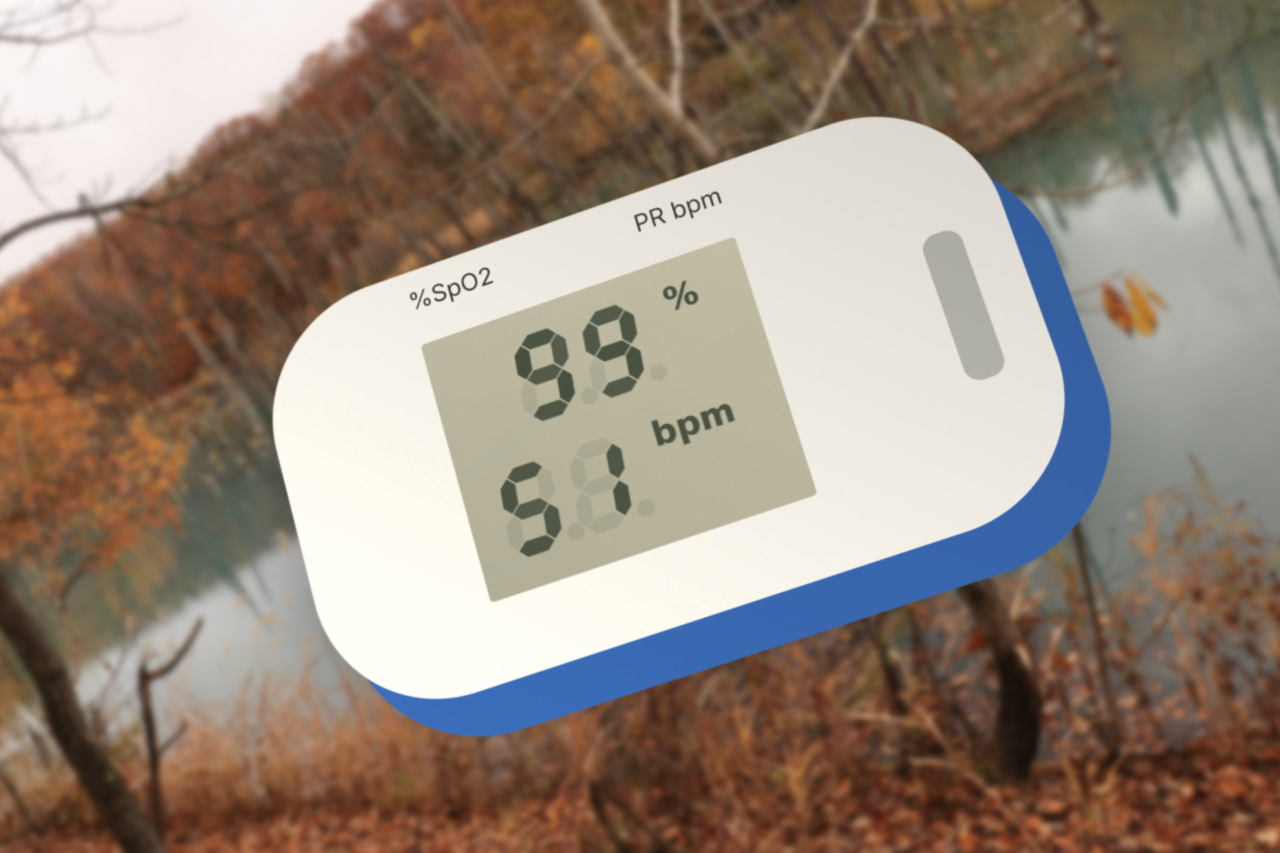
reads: 99%
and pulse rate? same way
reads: 51bpm
